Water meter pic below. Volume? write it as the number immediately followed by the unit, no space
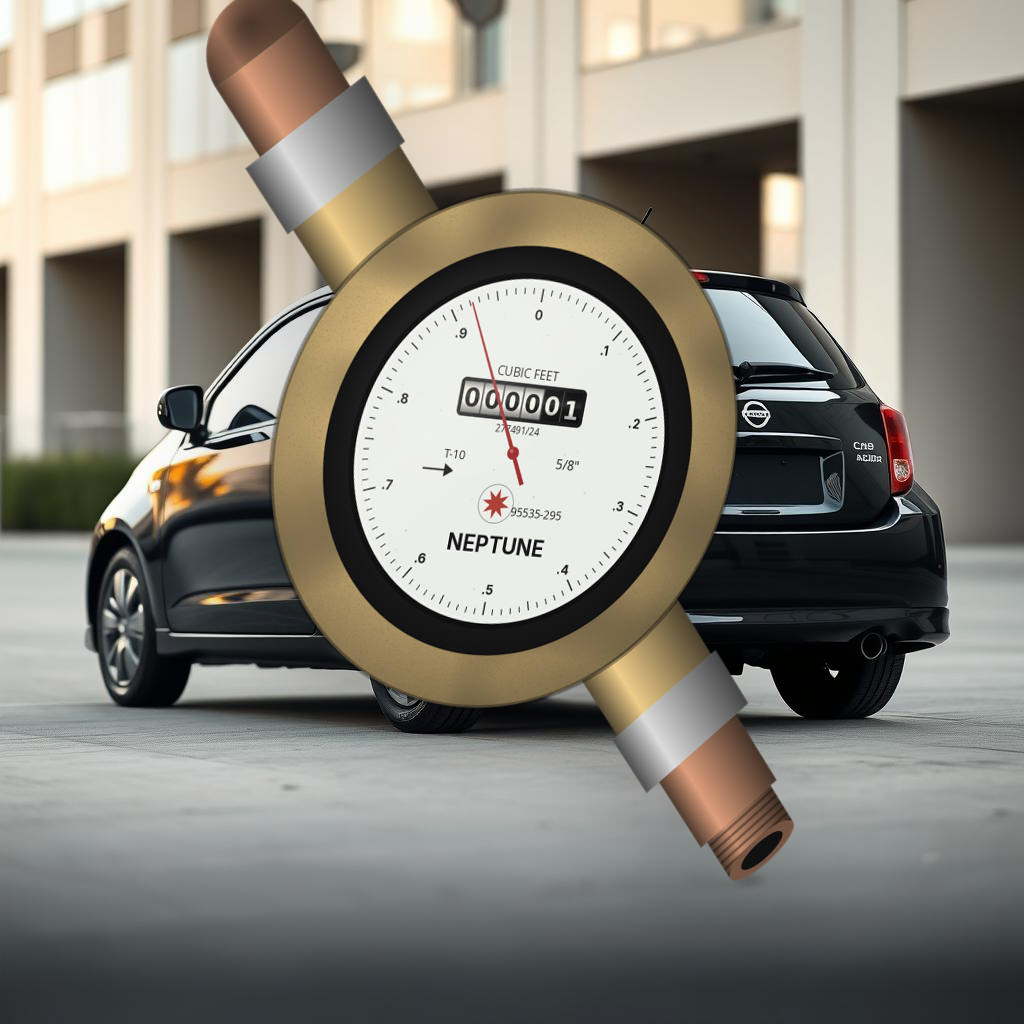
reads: 0.92ft³
